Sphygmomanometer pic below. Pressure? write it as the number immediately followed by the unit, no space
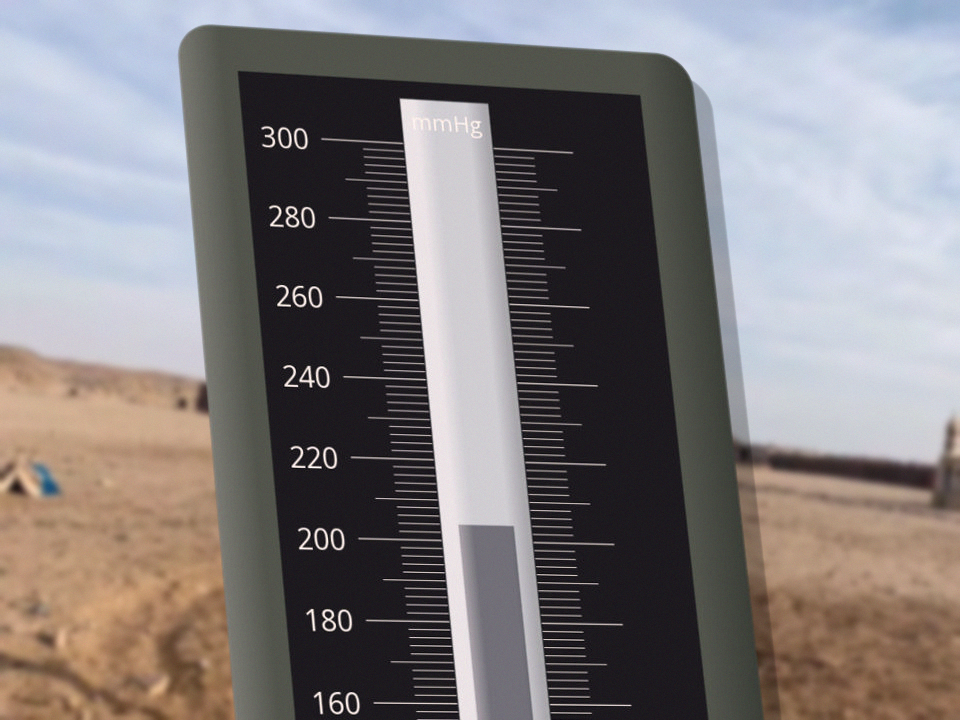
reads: 204mmHg
